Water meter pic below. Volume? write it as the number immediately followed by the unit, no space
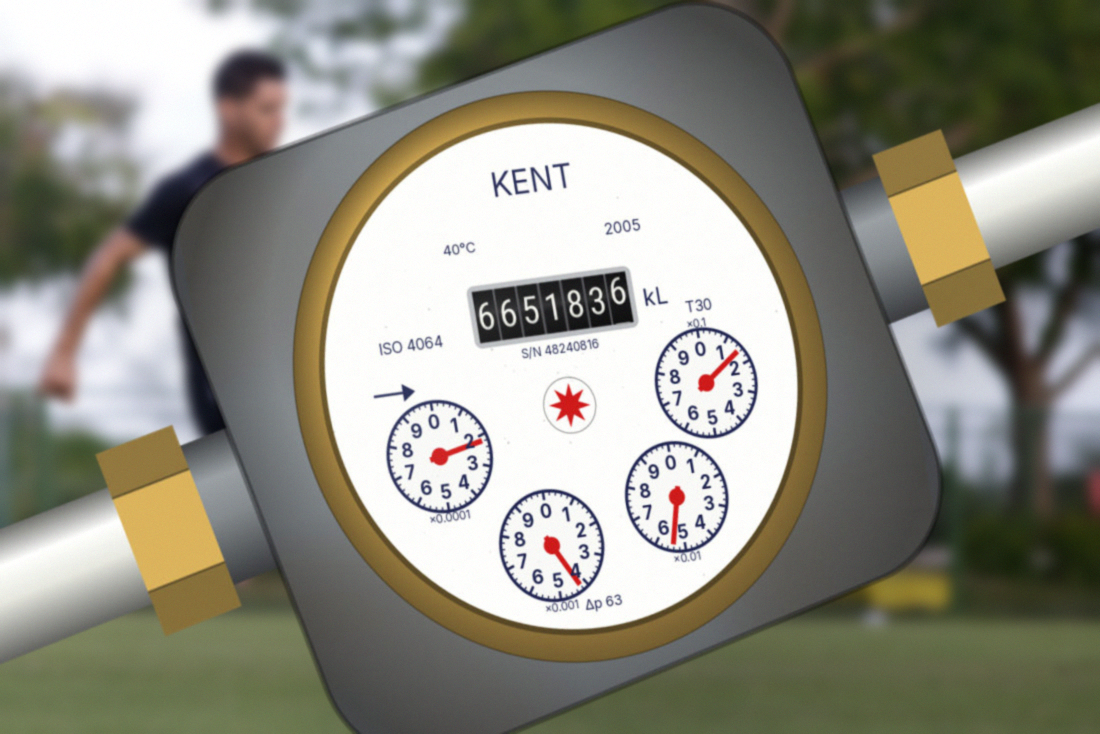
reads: 6651836.1542kL
